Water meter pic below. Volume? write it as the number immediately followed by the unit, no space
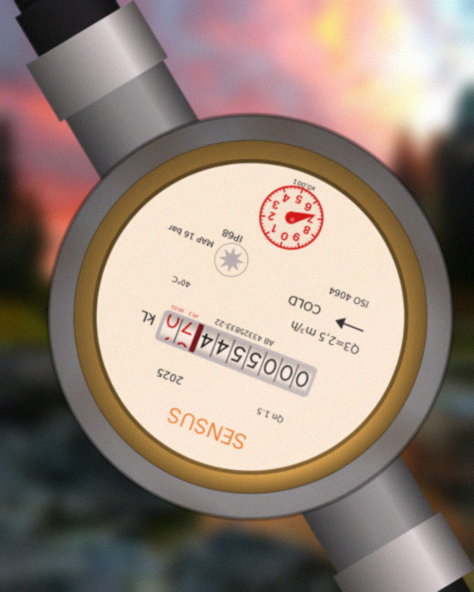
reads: 5544.696kL
